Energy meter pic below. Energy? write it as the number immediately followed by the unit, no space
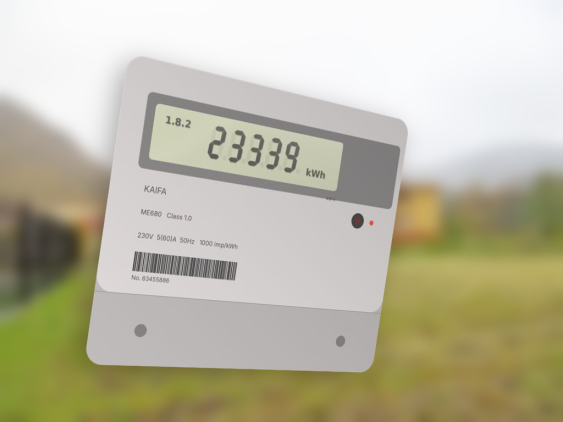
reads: 23339kWh
